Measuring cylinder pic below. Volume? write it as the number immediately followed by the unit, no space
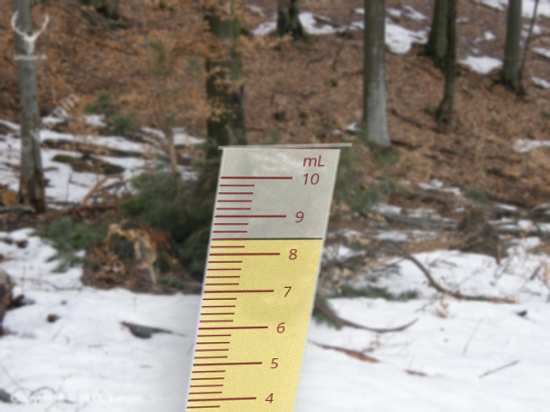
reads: 8.4mL
